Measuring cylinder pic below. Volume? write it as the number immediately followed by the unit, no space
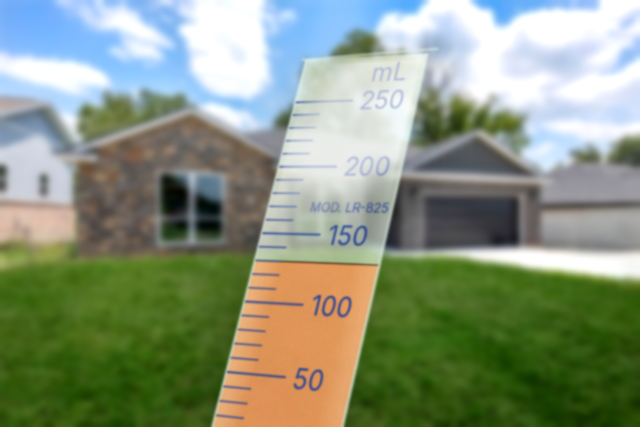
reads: 130mL
